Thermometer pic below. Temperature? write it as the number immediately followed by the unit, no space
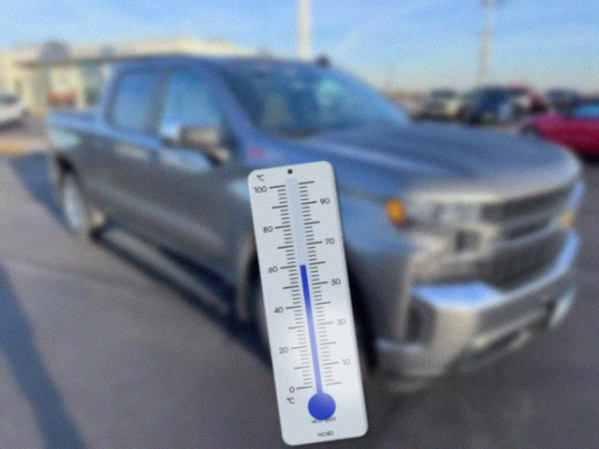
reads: 60°C
